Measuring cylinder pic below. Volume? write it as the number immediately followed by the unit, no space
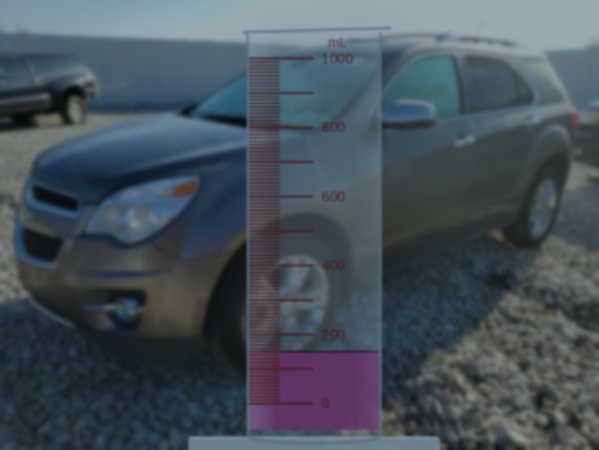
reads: 150mL
